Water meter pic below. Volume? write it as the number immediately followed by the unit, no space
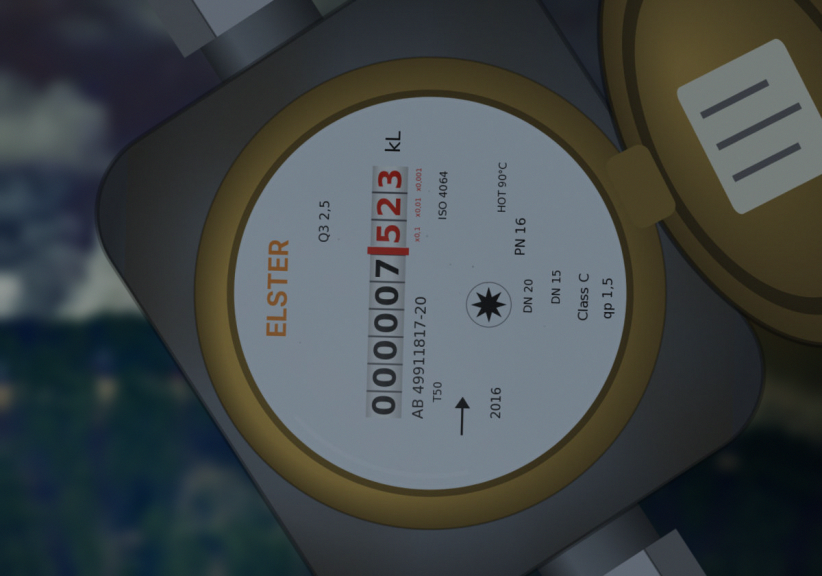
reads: 7.523kL
